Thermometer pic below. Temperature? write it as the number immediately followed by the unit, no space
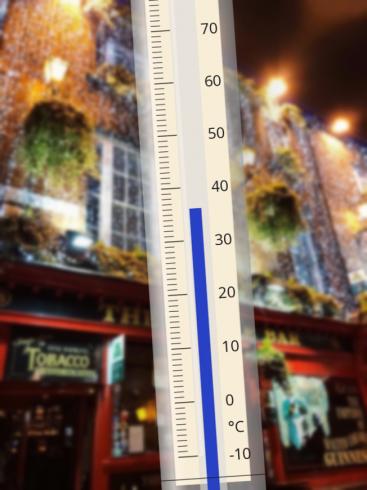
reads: 36°C
